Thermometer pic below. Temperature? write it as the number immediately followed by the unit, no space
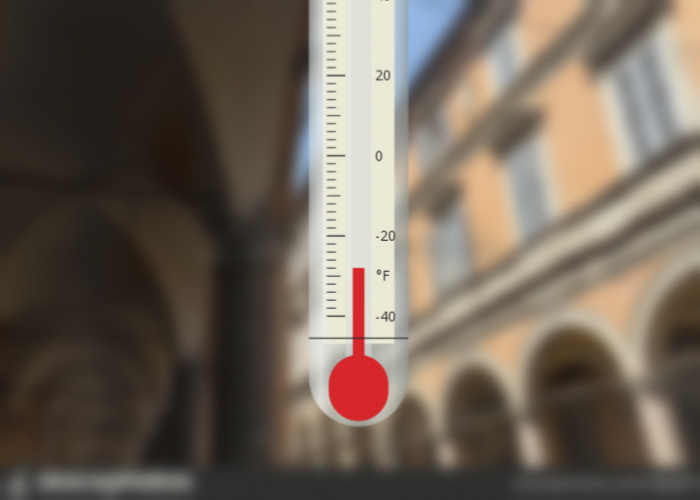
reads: -28°F
